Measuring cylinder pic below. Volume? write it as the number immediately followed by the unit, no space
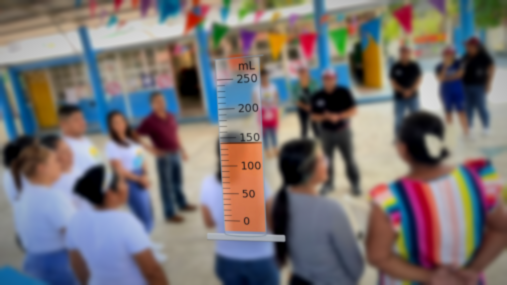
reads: 140mL
